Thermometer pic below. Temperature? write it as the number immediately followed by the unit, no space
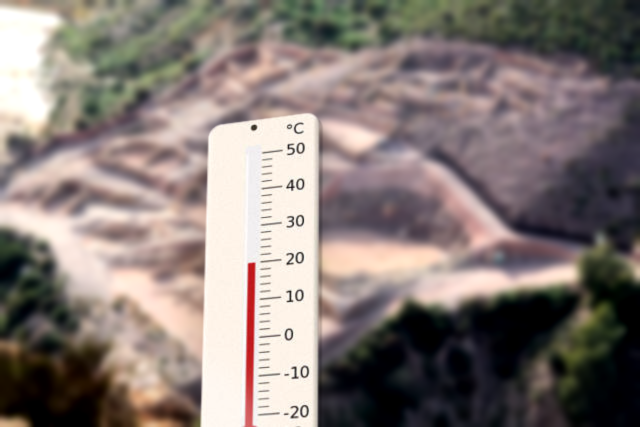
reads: 20°C
